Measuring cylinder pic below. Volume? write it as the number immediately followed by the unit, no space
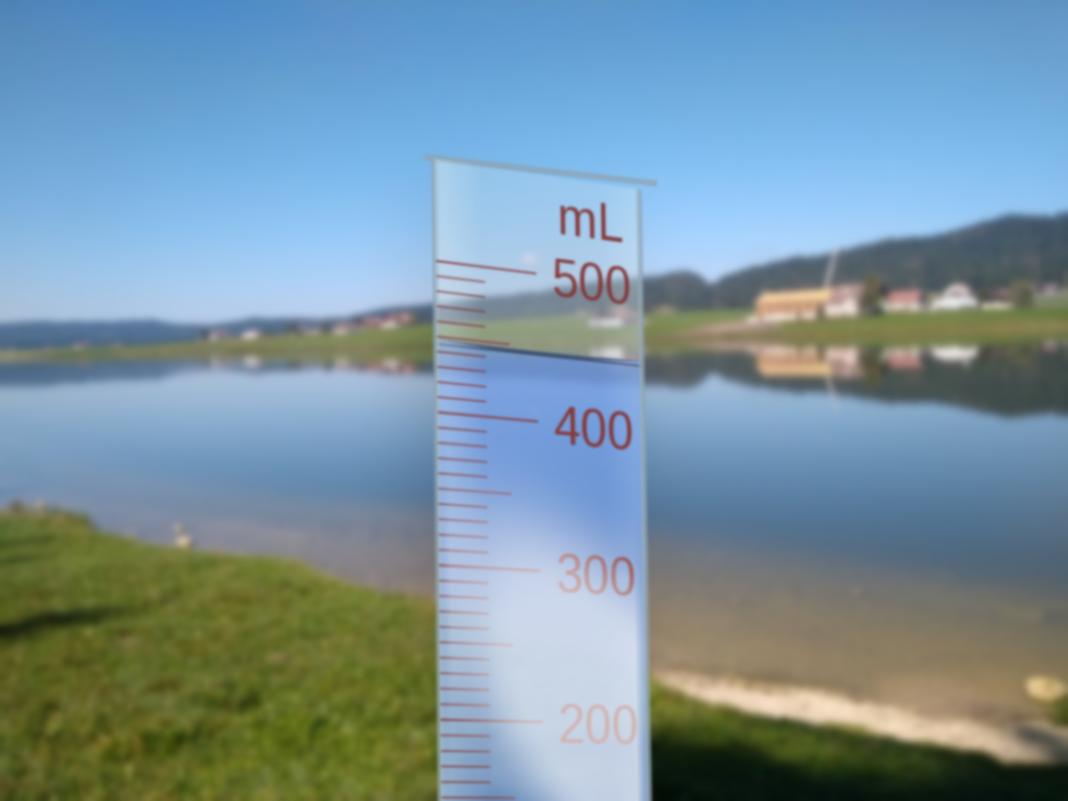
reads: 445mL
